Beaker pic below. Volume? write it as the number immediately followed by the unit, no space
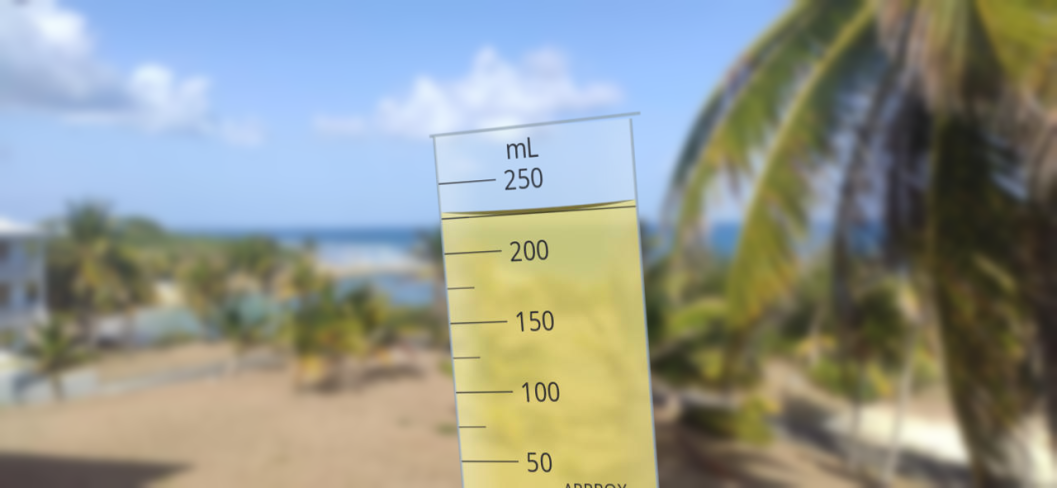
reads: 225mL
